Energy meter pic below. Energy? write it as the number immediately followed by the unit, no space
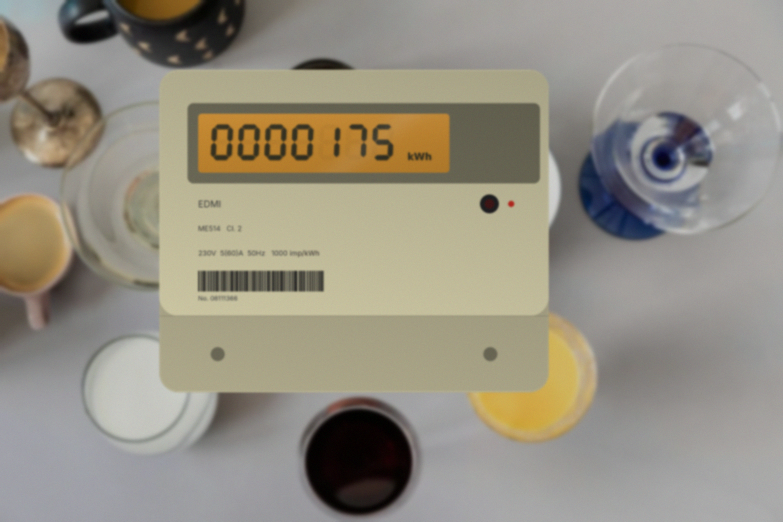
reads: 175kWh
